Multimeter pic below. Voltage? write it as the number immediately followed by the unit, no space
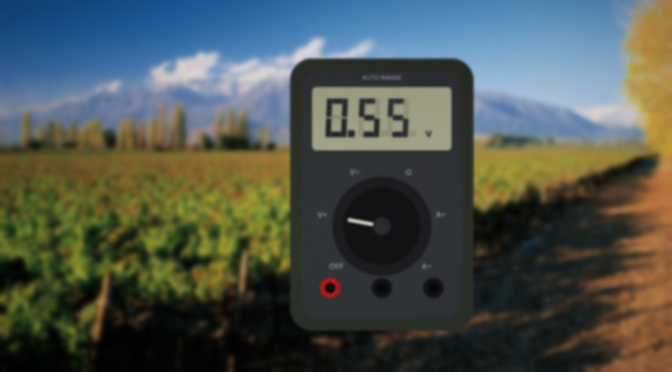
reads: 0.55V
